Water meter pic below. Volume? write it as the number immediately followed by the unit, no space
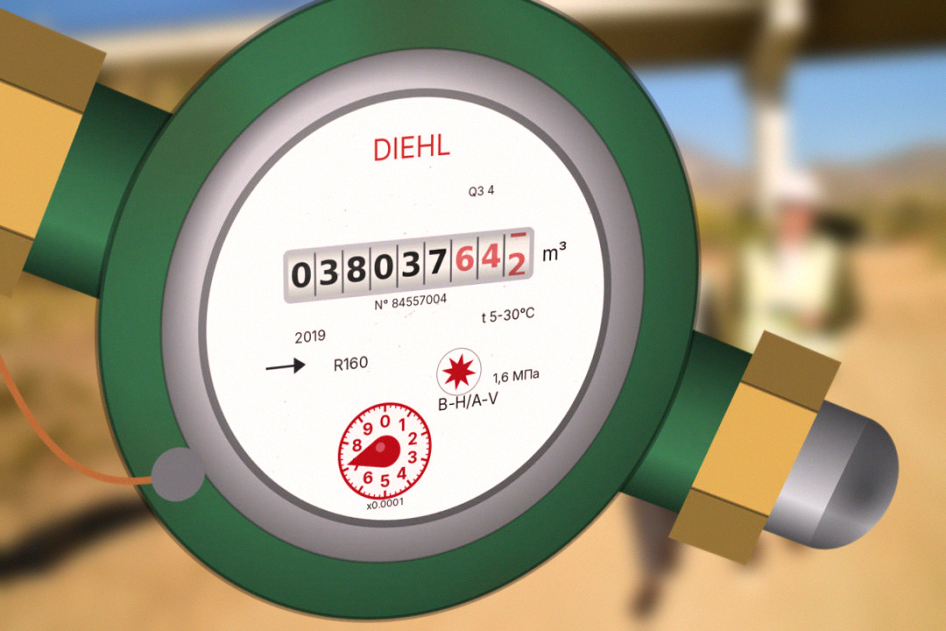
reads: 38037.6417m³
